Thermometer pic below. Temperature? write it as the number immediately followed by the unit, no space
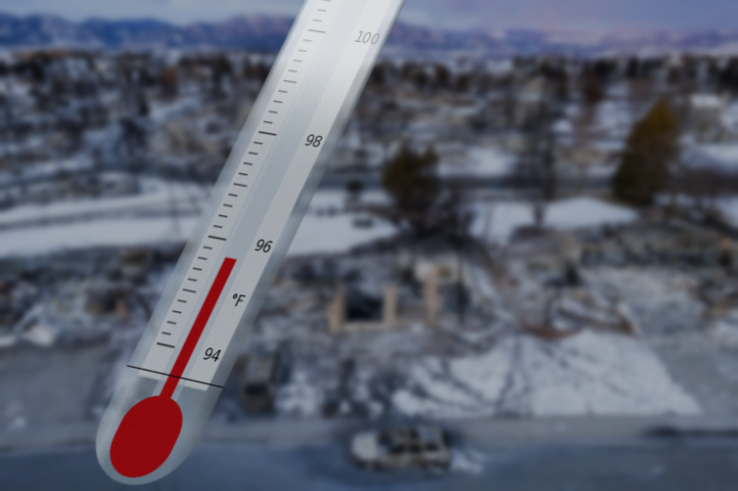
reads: 95.7°F
